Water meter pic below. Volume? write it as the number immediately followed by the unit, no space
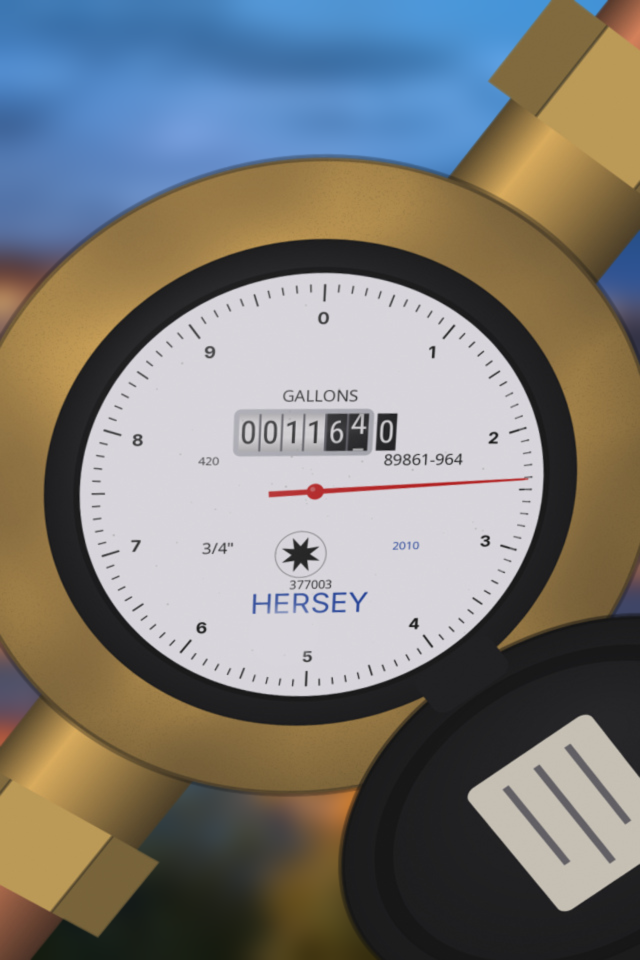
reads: 11642.4gal
